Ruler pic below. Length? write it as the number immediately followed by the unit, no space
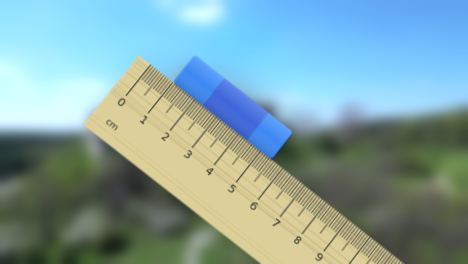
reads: 4.5cm
